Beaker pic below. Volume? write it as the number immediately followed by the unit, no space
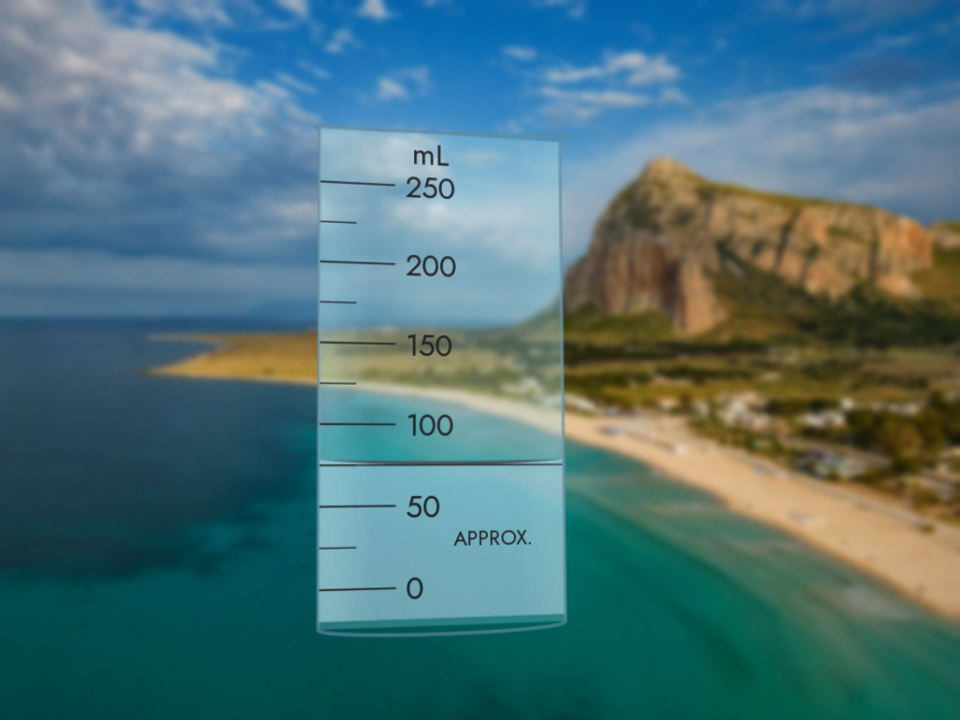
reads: 75mL
